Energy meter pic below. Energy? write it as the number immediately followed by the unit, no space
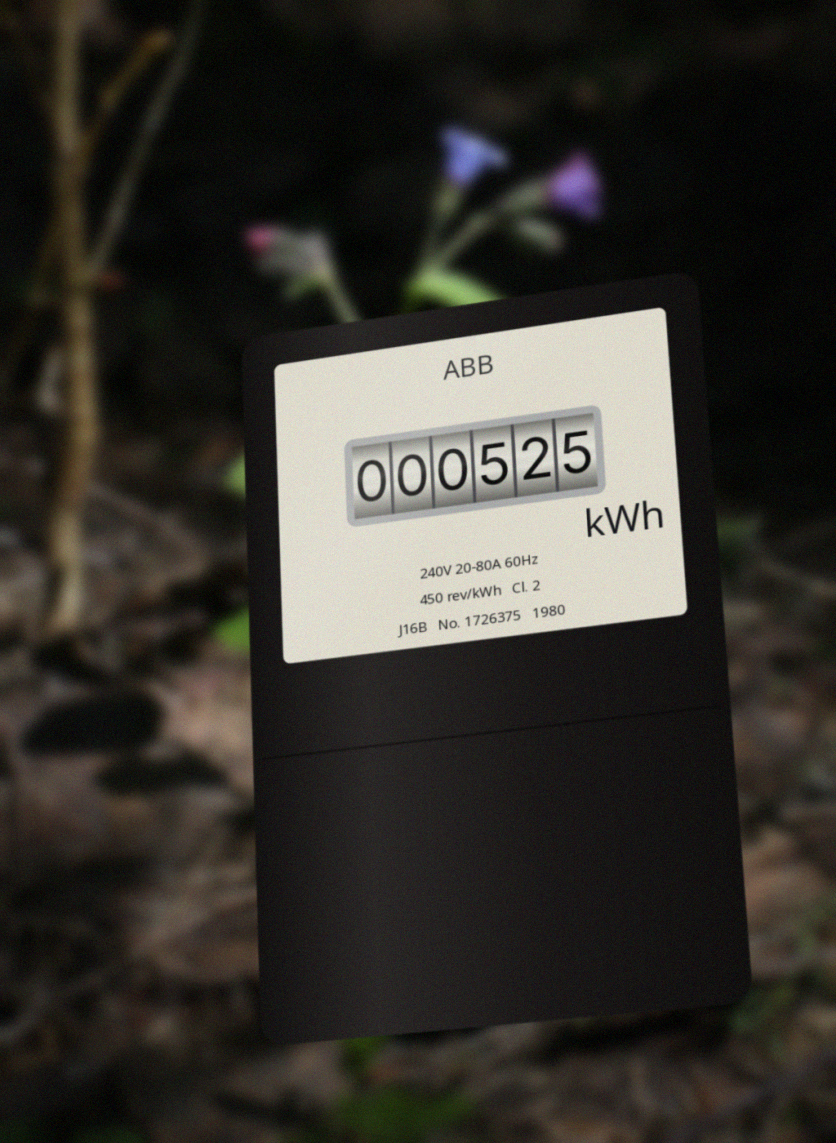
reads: 525kWh
